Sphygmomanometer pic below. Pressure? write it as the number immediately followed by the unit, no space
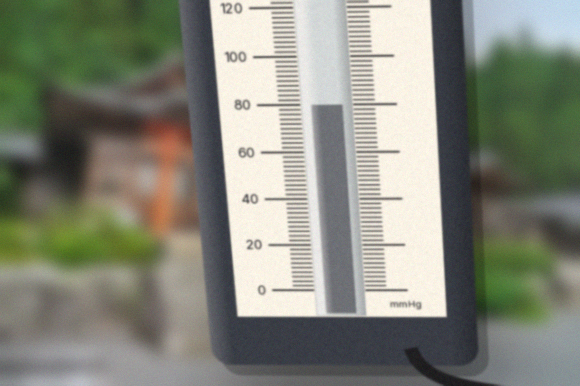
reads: 80mmHg
